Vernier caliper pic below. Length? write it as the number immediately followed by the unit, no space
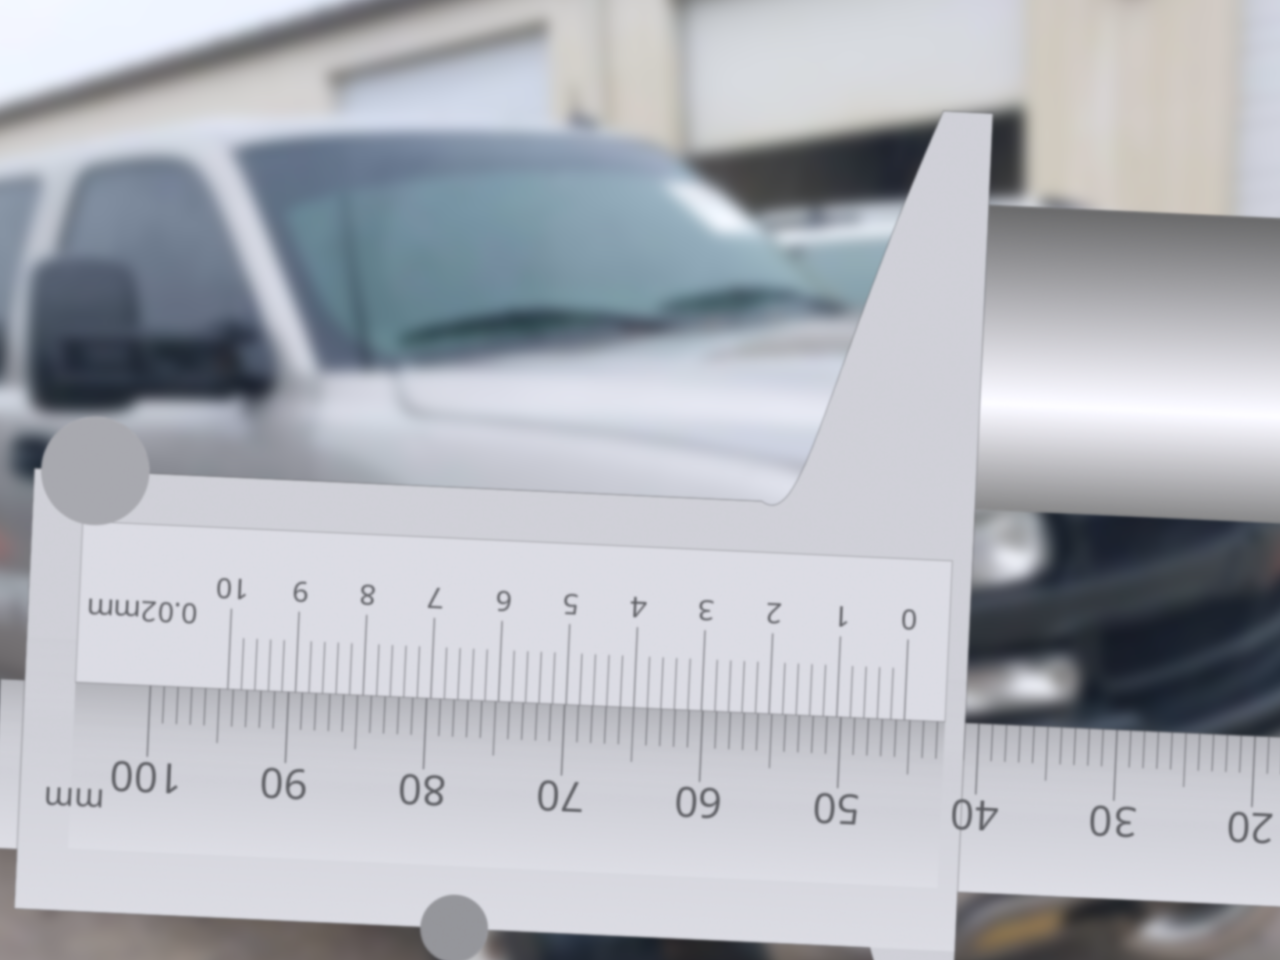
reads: 45.4mm
